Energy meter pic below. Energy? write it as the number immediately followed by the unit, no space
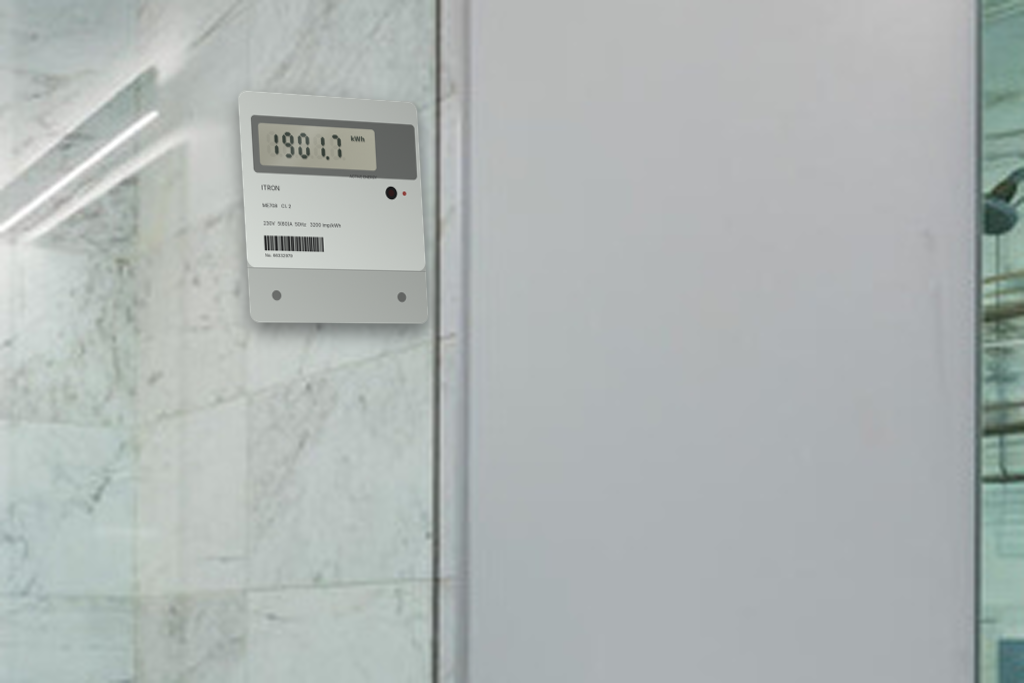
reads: 1901.7kWh
